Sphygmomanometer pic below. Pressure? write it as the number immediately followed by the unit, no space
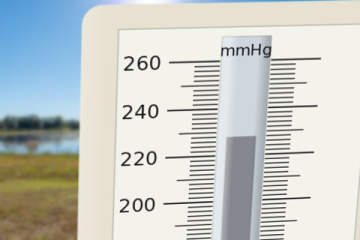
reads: 228mmHg
